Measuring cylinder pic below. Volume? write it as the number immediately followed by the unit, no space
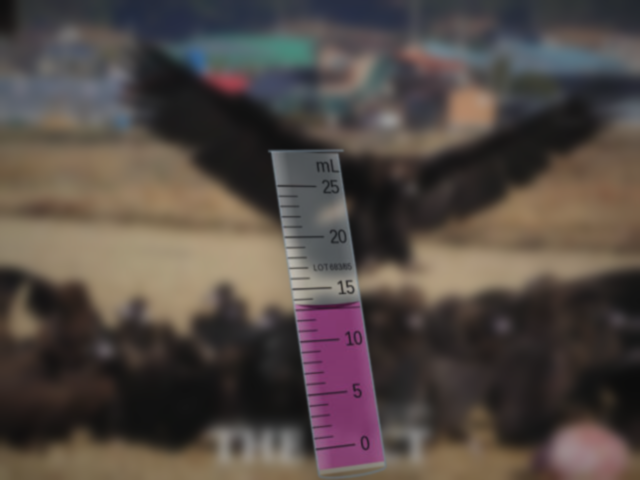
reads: 13mL
